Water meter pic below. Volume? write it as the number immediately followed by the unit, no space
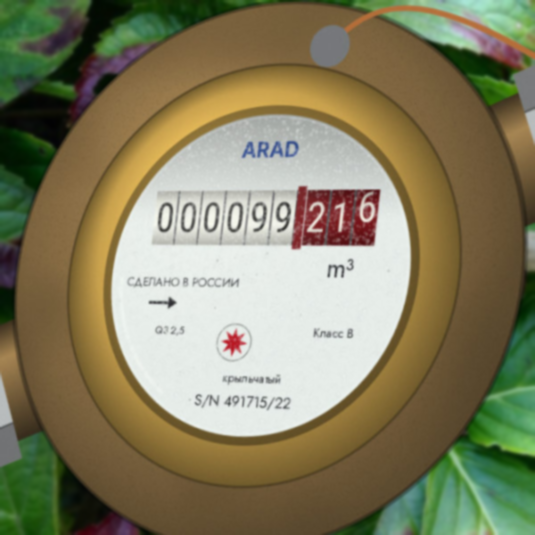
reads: 99.216m³
